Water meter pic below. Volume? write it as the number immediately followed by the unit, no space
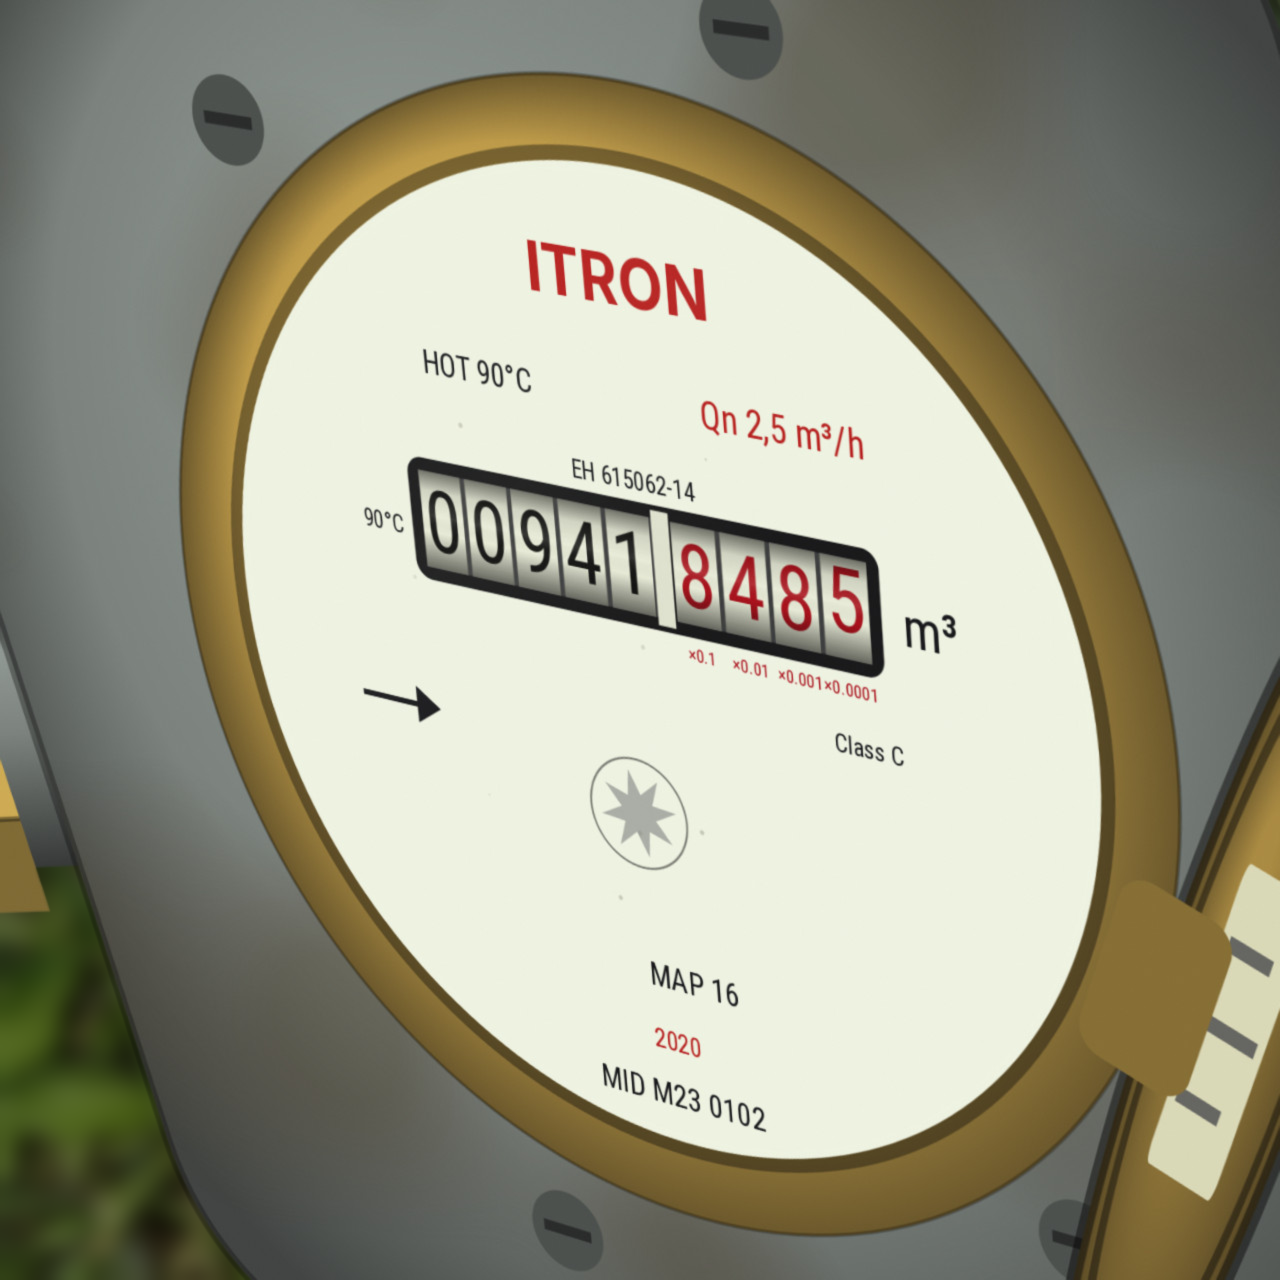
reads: 941.8485m³
